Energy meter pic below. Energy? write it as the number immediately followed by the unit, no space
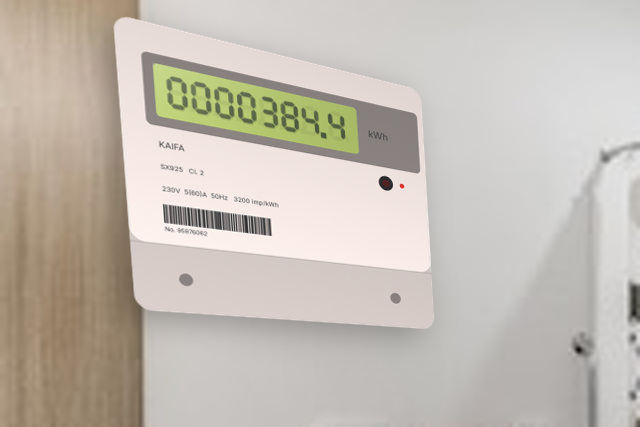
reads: 384.4kWh
